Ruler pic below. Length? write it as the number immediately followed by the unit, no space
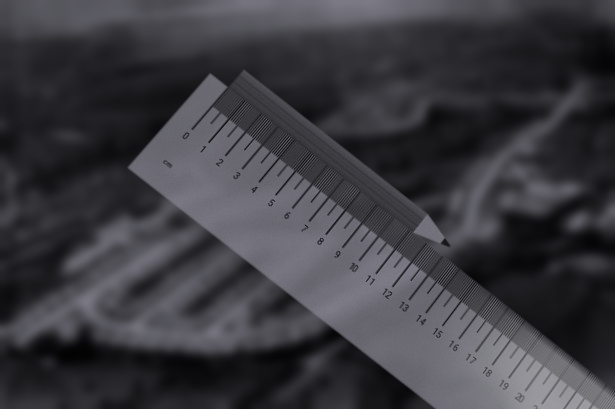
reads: 13cm
